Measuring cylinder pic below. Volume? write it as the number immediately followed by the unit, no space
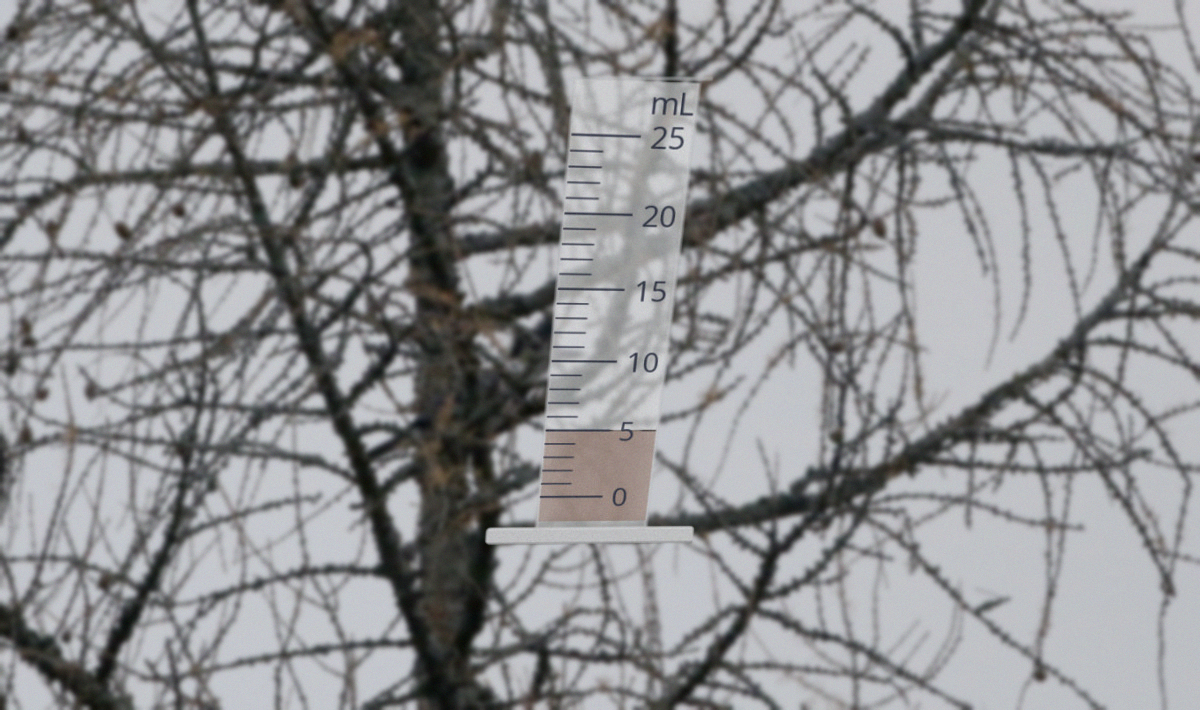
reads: 5mL
